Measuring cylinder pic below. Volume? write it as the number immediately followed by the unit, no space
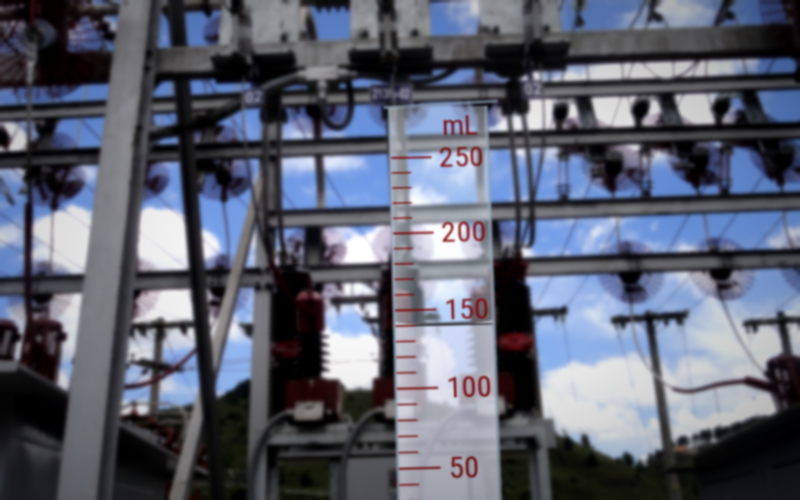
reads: 140mL
